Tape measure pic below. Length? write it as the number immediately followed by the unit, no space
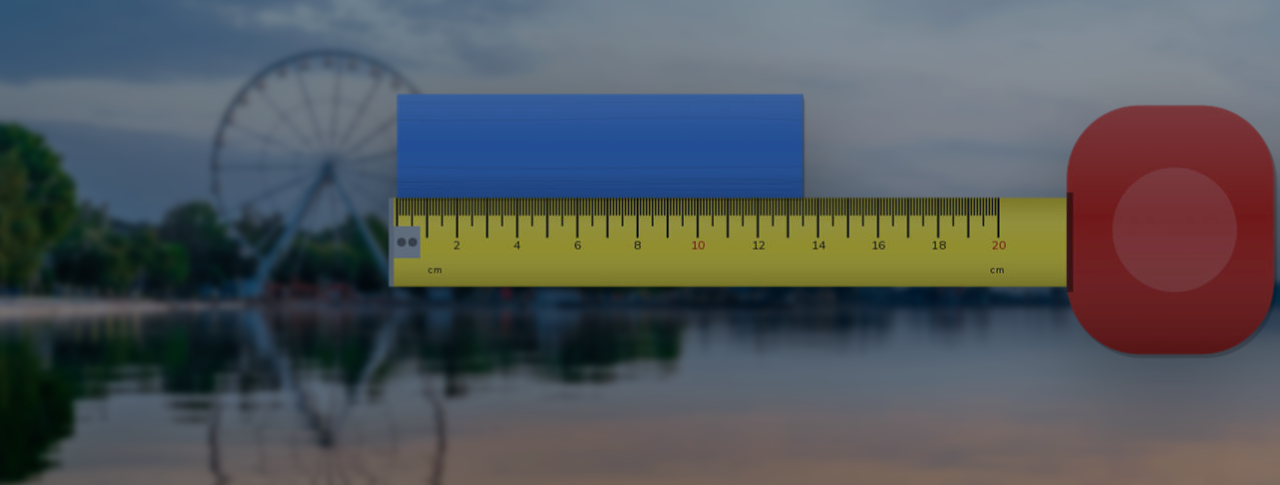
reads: 13.5cm
